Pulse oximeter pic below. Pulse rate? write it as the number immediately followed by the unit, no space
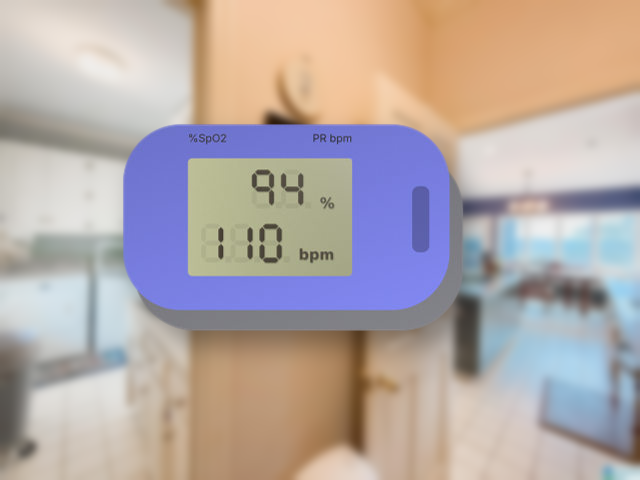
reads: 110bpm
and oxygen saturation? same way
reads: 94%
